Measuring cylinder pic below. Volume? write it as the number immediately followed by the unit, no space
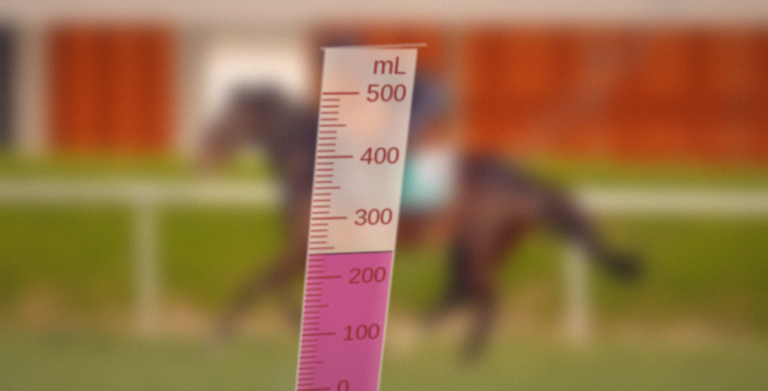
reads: 240mL
